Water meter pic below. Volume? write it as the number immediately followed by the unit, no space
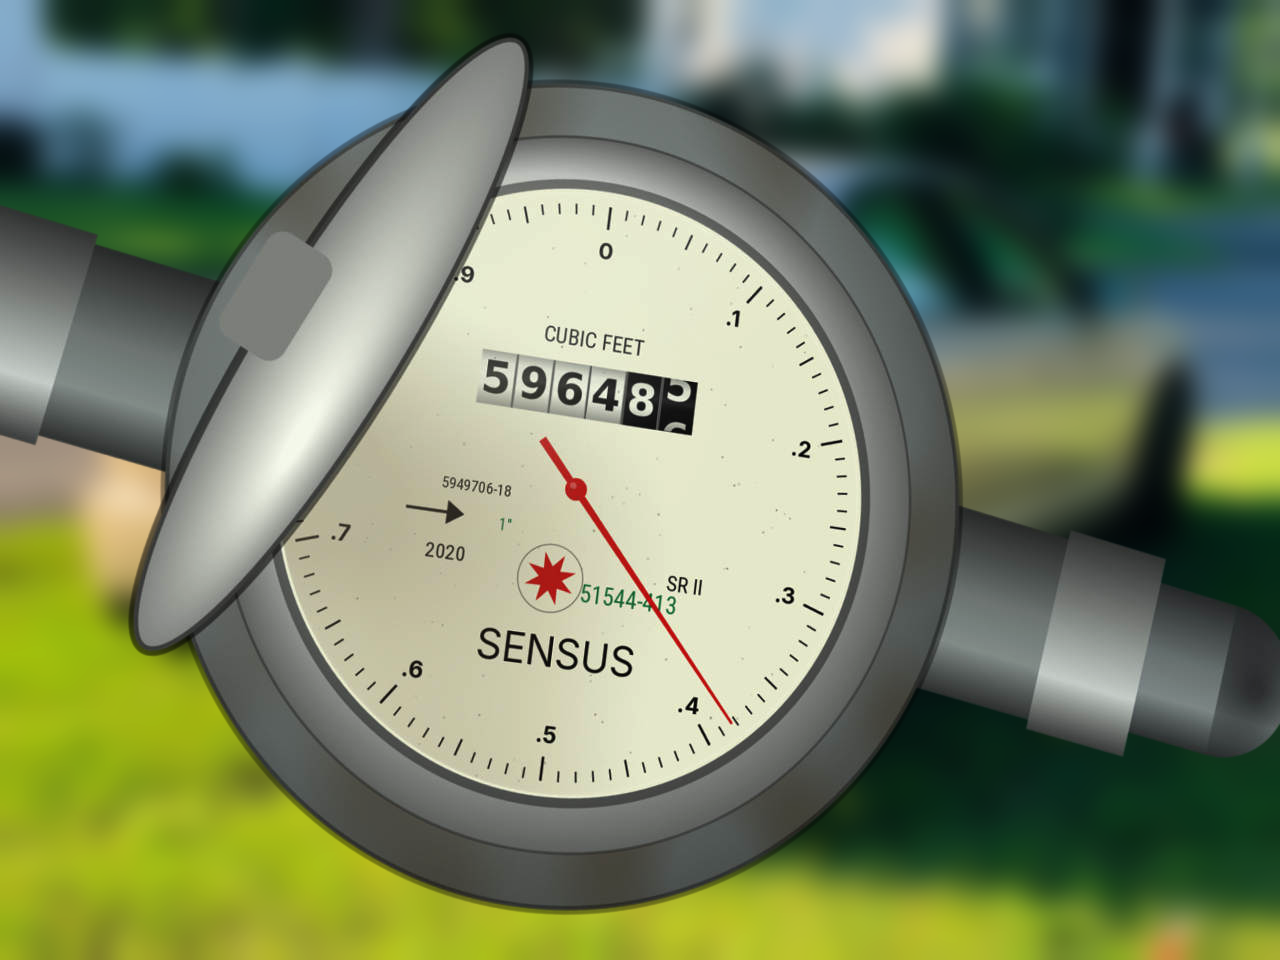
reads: 596485.38ft³
